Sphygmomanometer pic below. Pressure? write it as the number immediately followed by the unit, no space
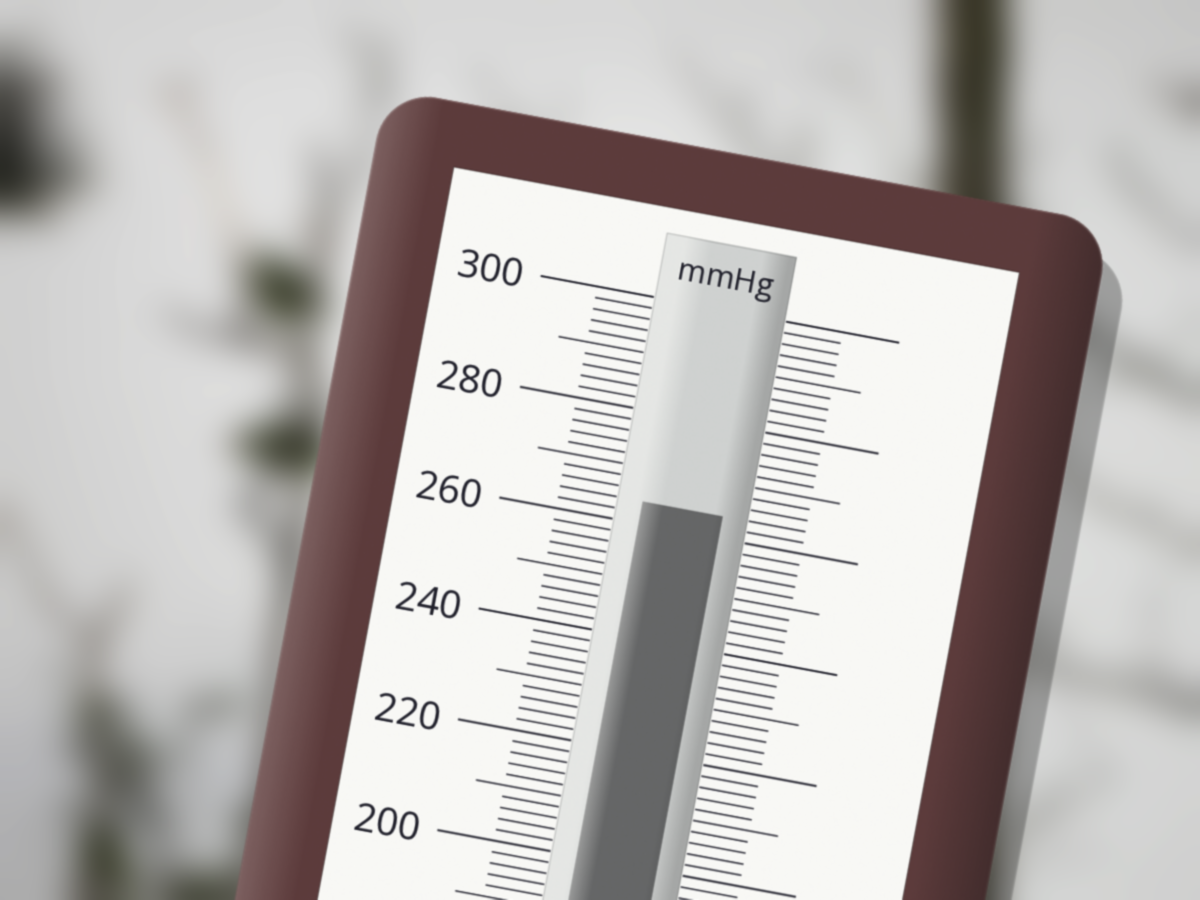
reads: 264mmHg
